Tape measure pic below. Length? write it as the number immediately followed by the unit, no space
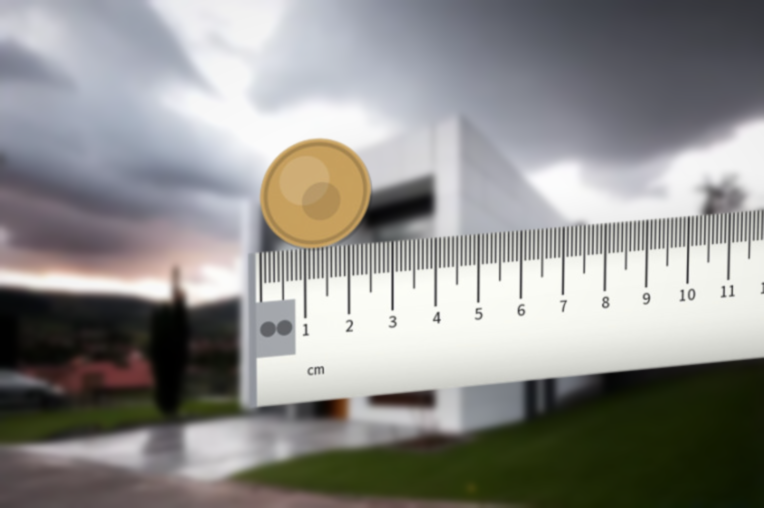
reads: 2.5cm
